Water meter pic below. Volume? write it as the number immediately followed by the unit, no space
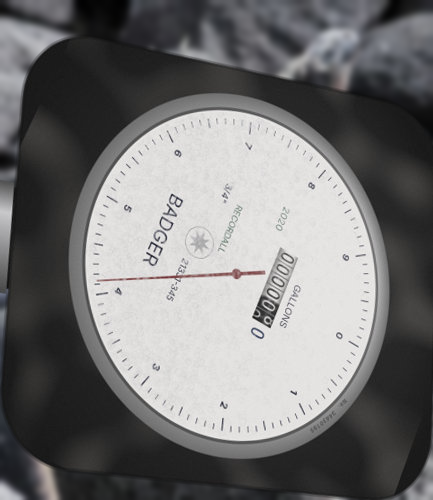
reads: 84.1gal
